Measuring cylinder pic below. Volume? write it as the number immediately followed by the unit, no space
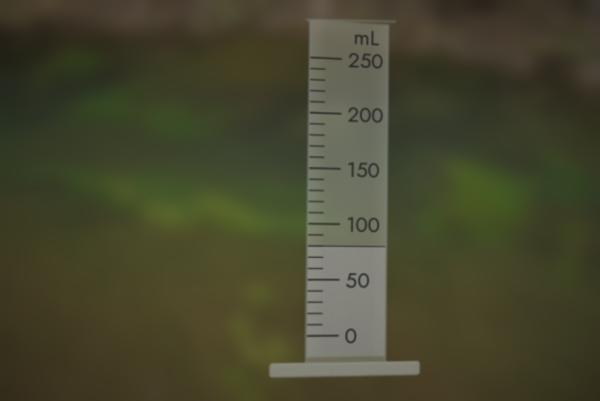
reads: 80mL
